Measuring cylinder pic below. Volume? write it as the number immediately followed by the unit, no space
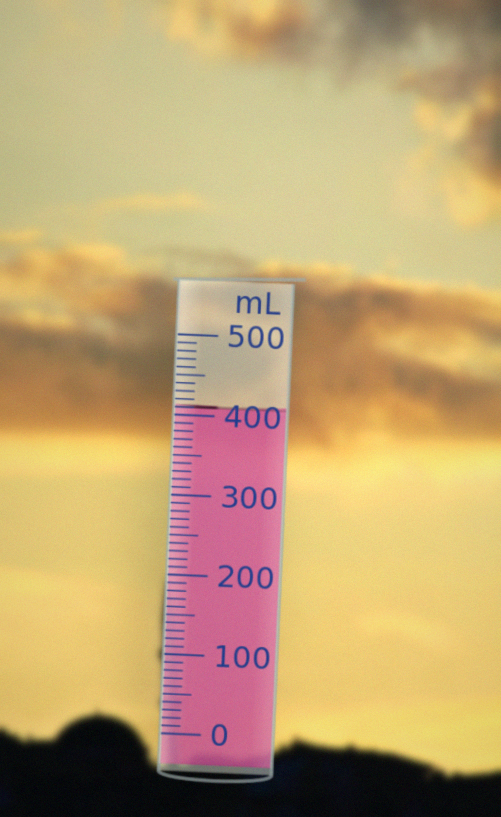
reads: 410mL
